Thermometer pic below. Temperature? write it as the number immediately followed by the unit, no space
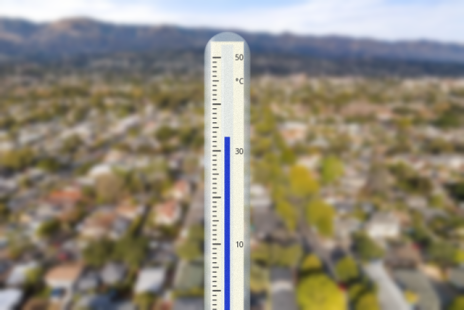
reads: 33°C
